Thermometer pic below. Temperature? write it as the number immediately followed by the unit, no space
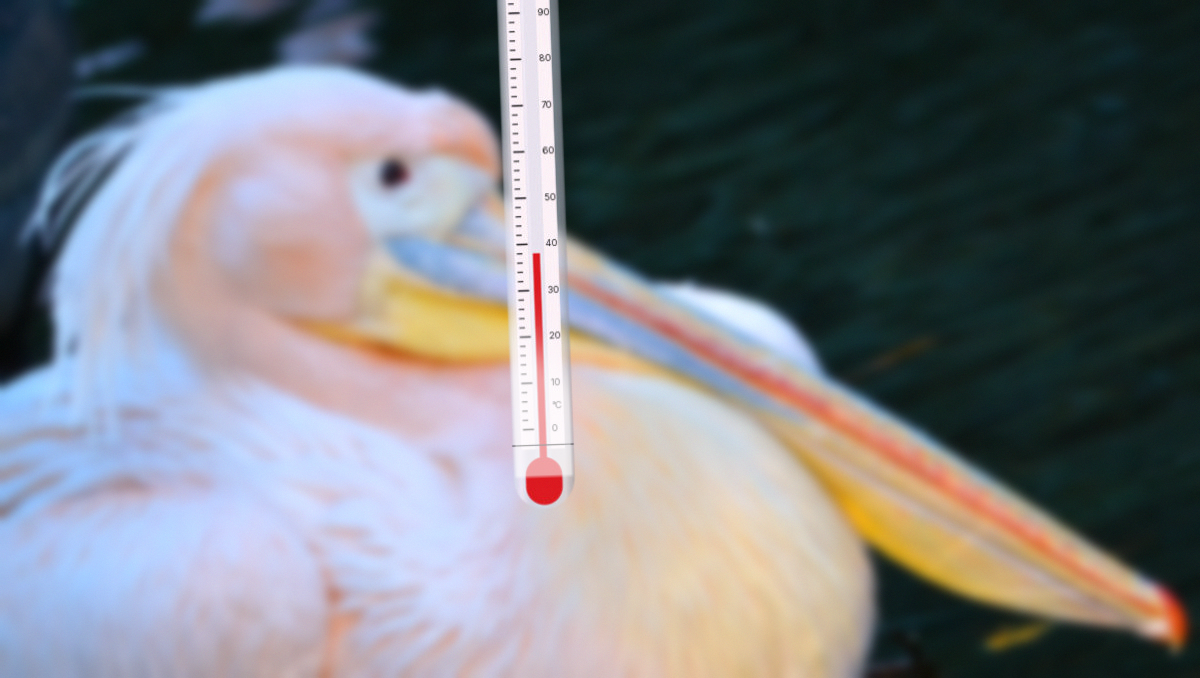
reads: 38°C
